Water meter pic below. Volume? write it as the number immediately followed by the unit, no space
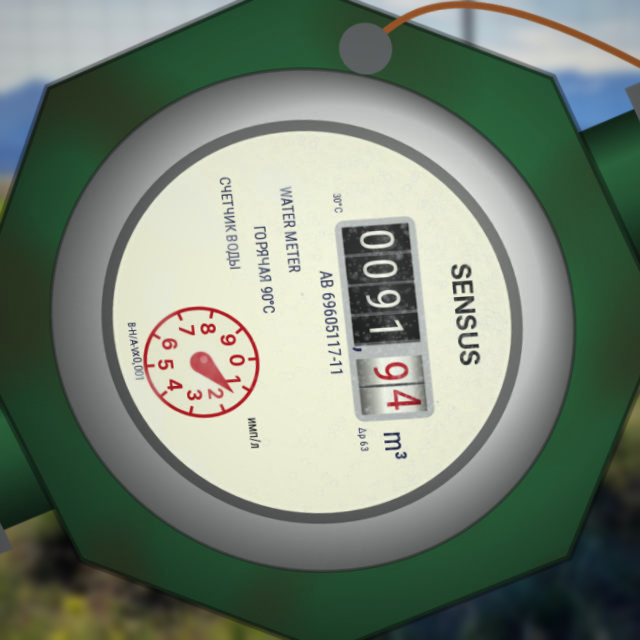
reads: 91.941m³
